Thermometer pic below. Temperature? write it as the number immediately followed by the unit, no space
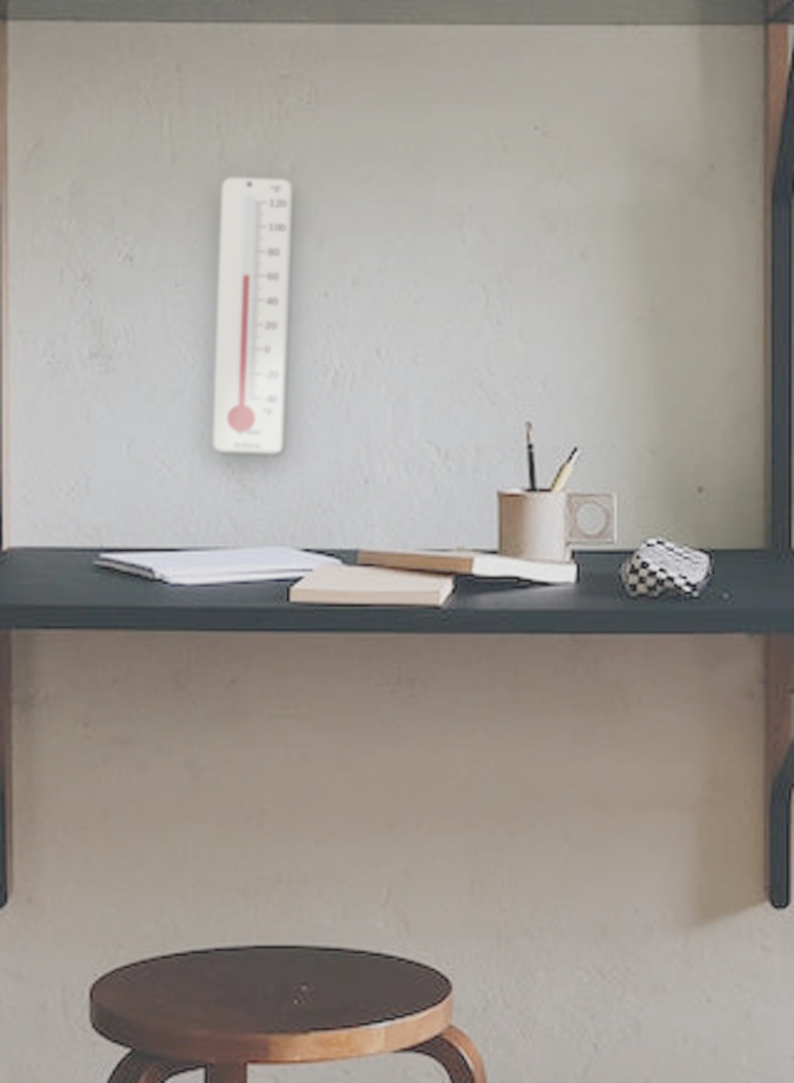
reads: 60°F
